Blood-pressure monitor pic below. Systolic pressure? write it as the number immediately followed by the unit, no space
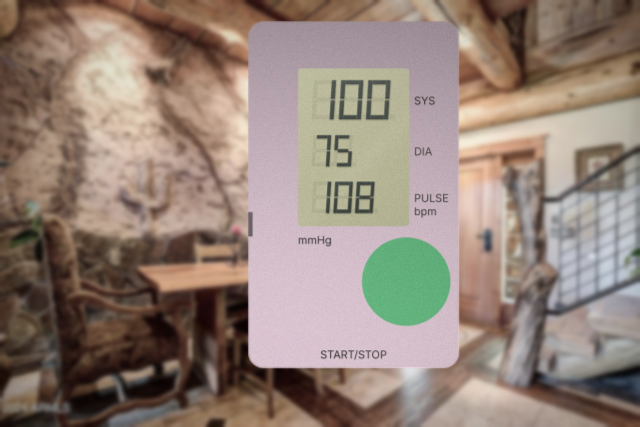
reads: 100mmHg
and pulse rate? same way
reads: 108bpm
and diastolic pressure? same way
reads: 75mmHg
